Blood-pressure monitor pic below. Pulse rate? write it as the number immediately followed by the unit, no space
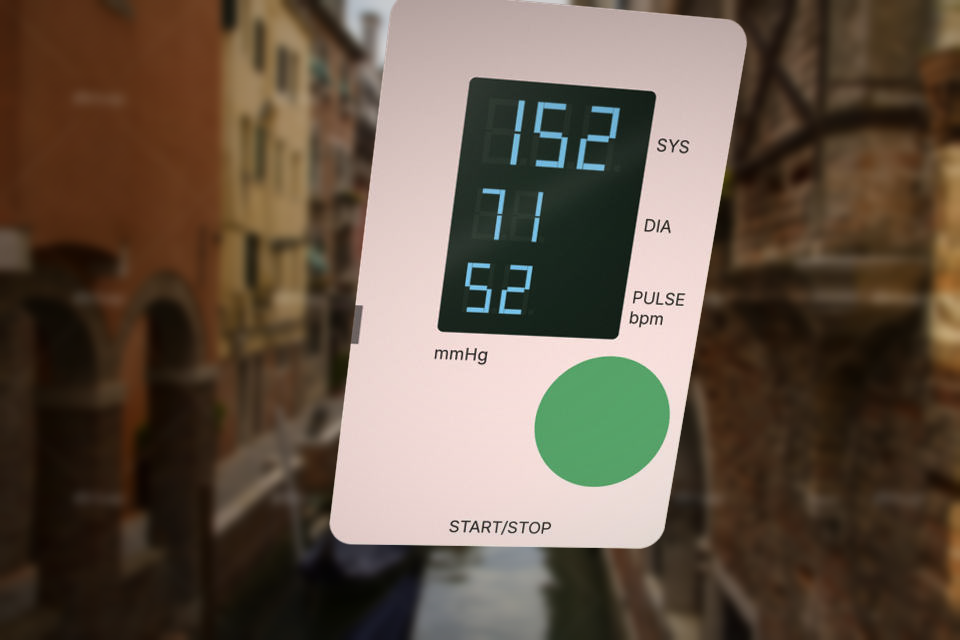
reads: 52bpm
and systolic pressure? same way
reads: 152mmHg
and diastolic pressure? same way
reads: 71mmHg
